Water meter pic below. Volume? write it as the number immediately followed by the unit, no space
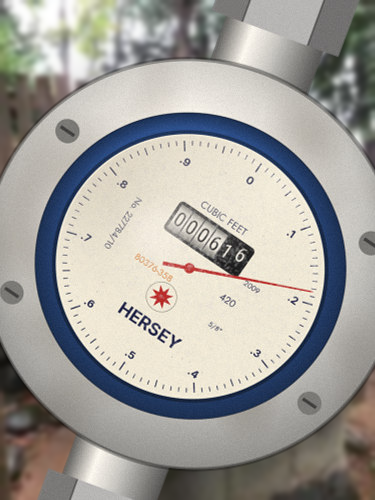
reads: 616.18ft³
